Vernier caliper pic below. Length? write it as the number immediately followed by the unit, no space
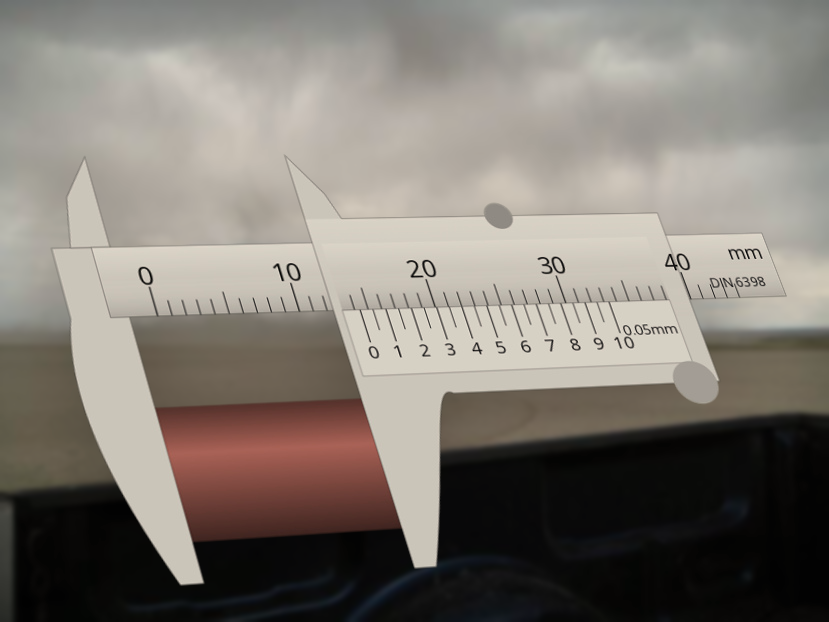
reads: 14.4mm
